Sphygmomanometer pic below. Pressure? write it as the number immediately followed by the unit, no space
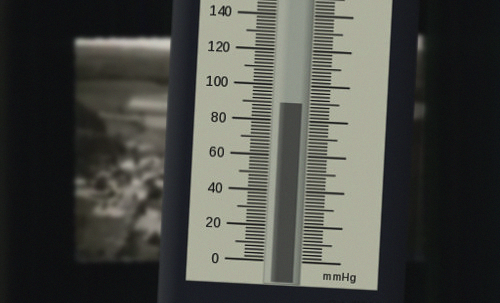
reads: 90mmHg
